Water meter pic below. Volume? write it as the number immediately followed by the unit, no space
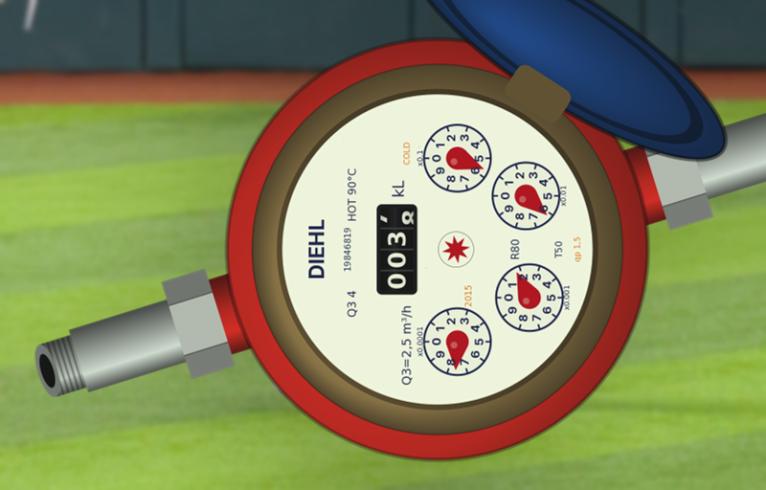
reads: 37.5617kL
